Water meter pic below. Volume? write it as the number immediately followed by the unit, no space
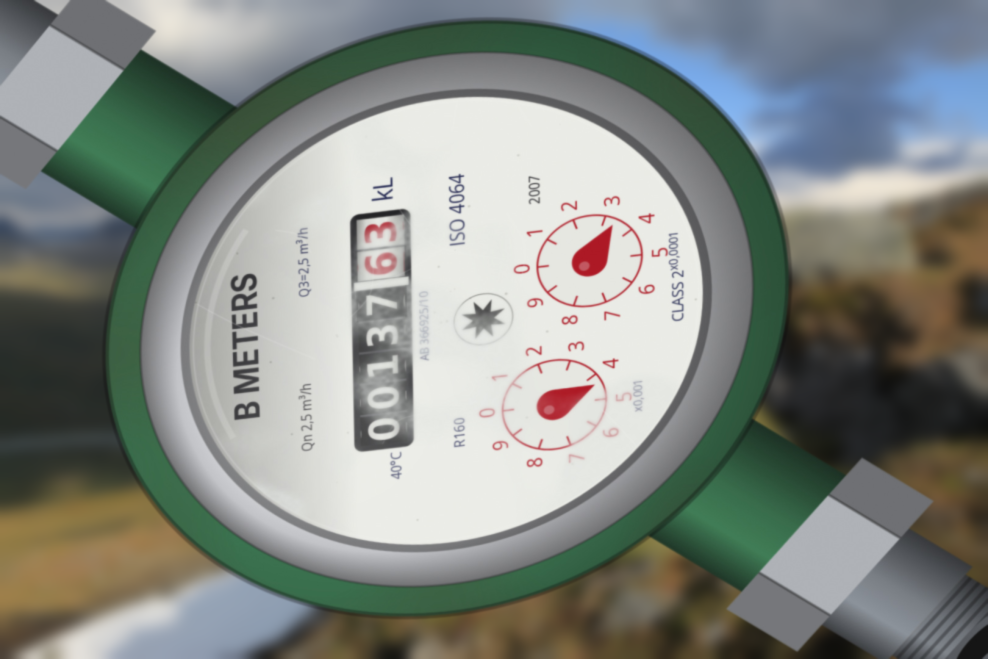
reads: 137.6343kL
